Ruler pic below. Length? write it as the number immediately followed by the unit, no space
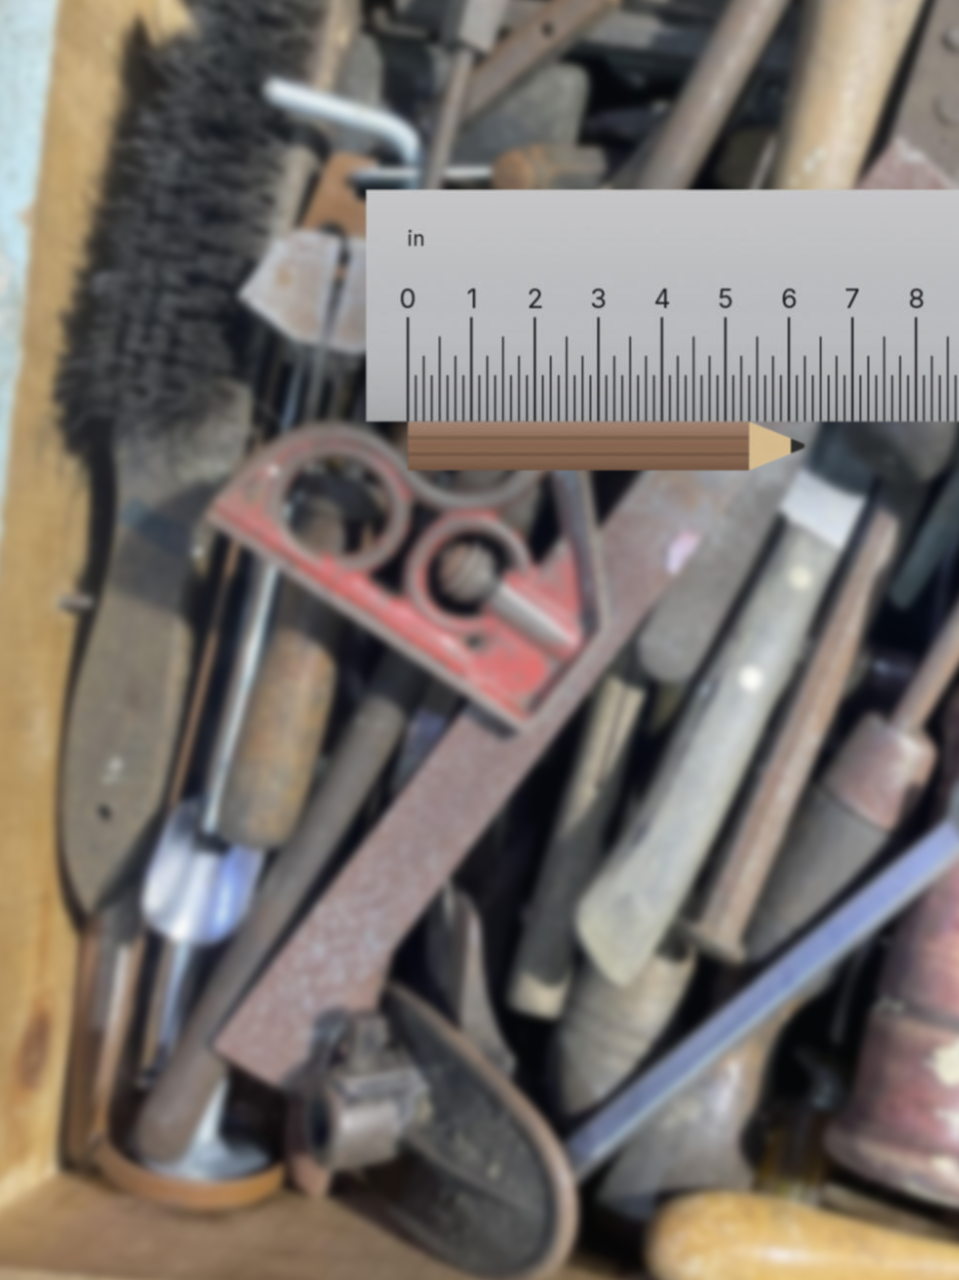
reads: 6.25in
